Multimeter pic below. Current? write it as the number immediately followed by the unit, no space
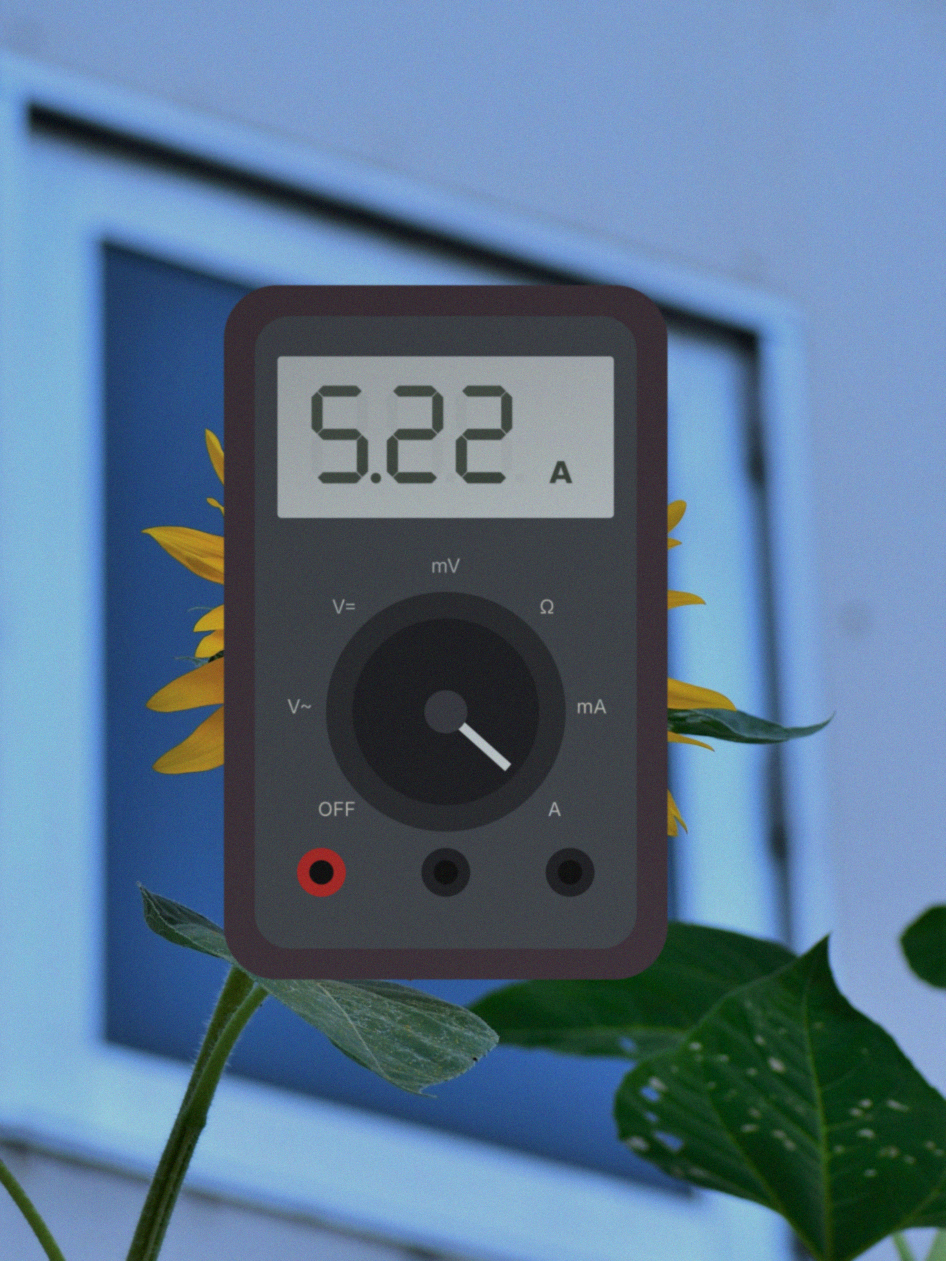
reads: 5.22A
